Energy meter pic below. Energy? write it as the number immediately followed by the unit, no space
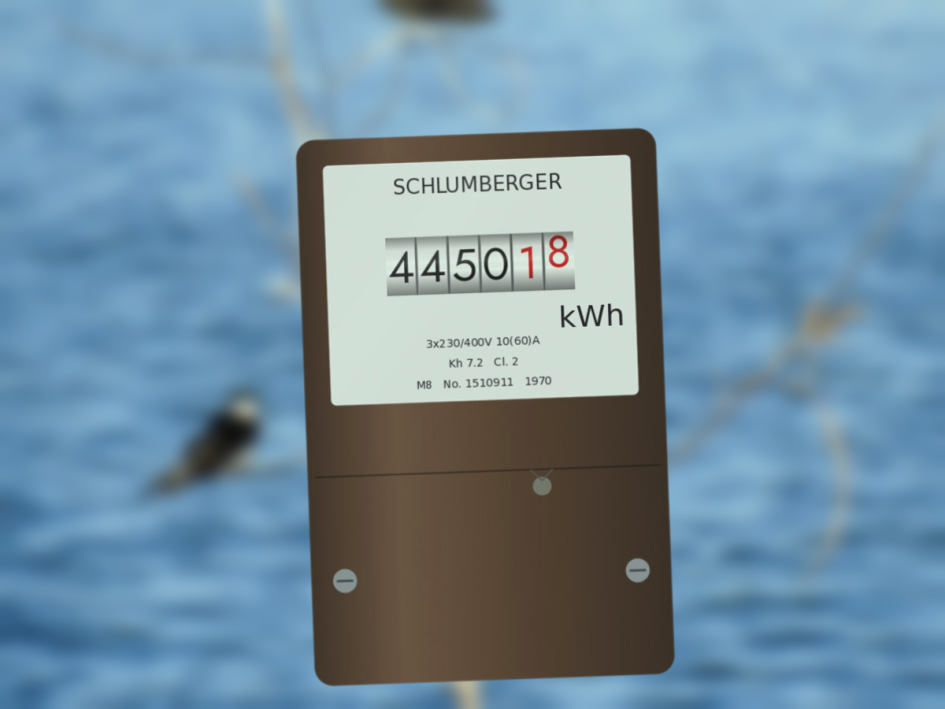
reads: 4450.18kWh
